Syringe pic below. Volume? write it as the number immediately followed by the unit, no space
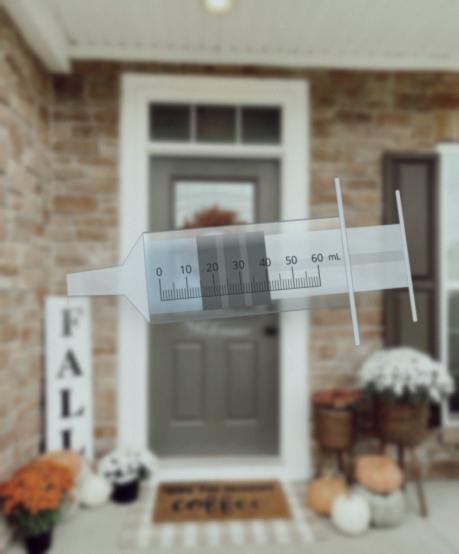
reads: 15mL
